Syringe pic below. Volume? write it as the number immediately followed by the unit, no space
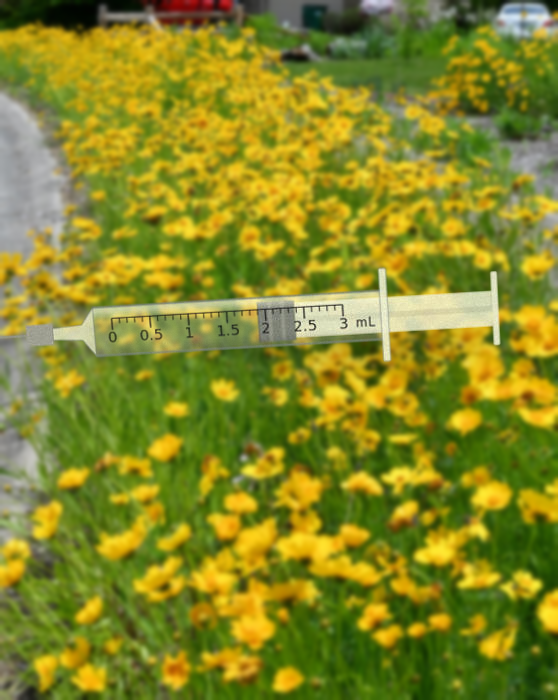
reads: 1.9mL
